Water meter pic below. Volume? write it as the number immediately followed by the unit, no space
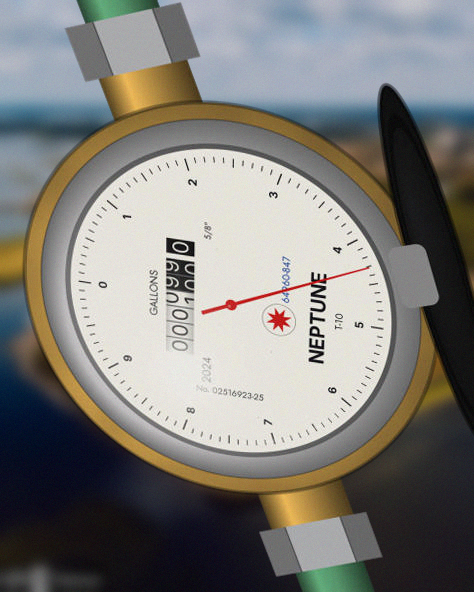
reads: 994.3gal
